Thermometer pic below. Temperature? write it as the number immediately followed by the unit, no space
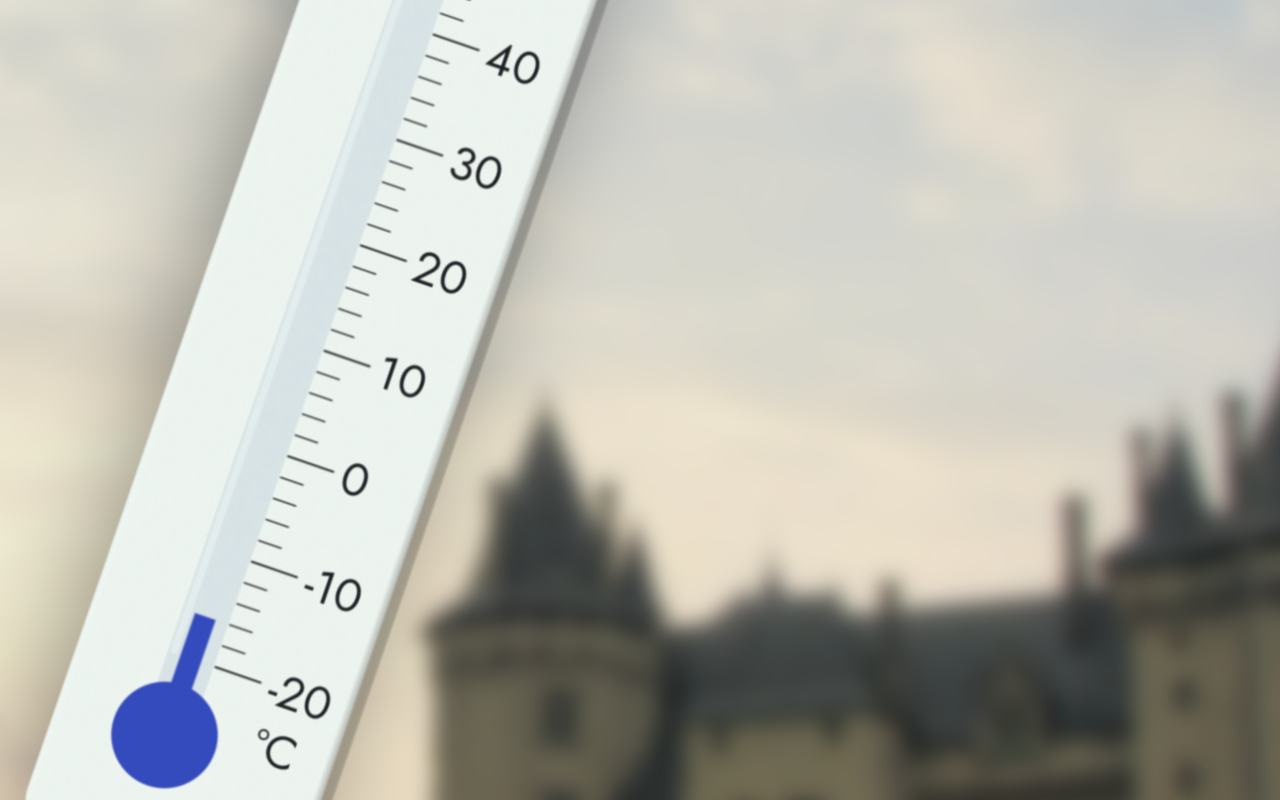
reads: -16°C
